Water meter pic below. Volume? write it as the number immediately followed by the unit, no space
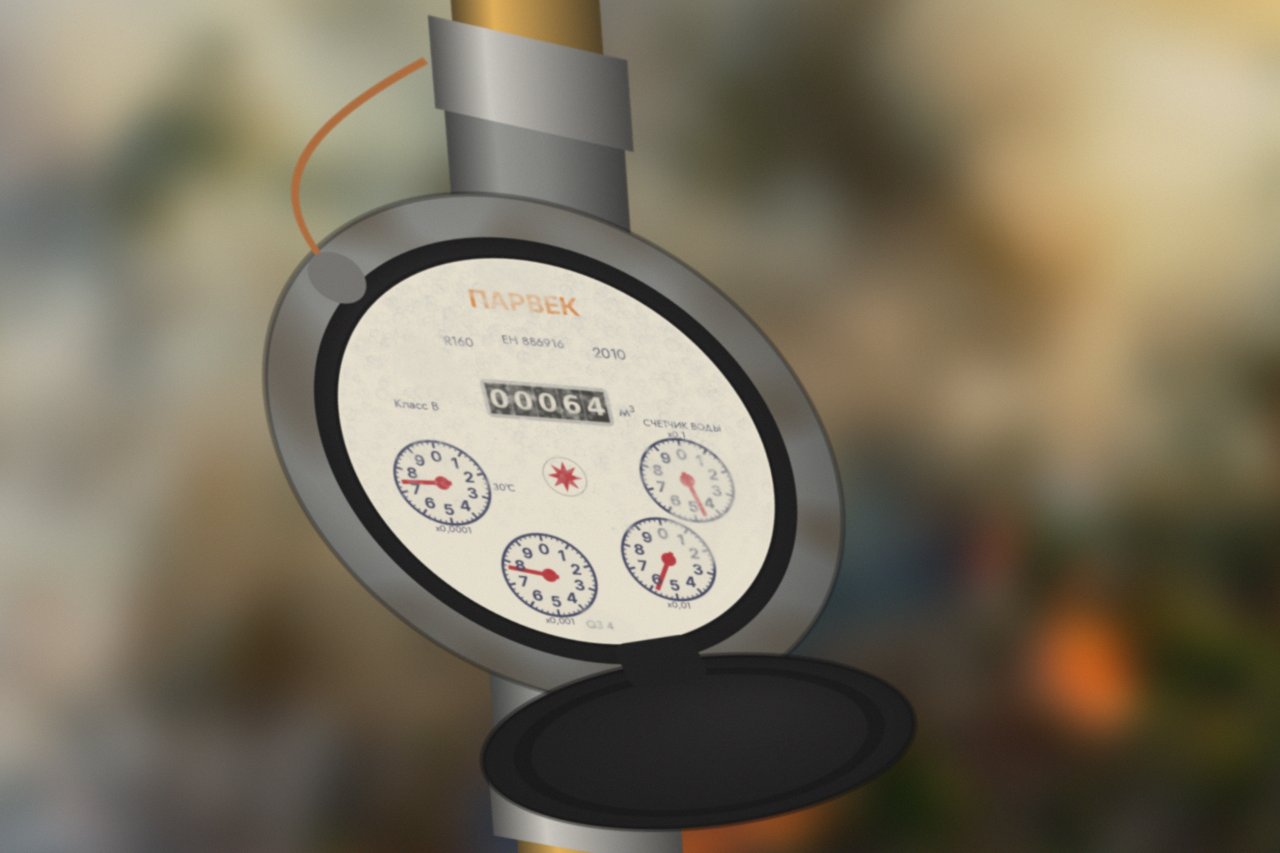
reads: 64.4577m³
